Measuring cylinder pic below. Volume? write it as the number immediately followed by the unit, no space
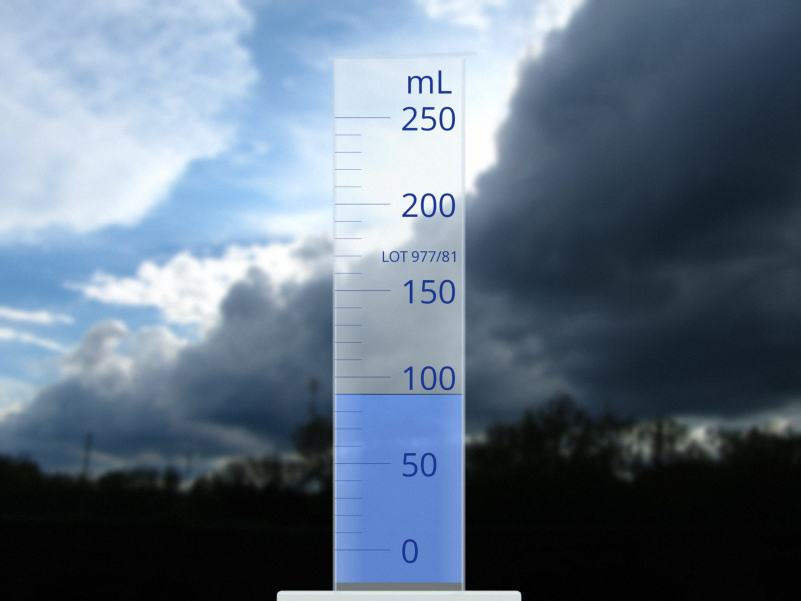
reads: 90mL
